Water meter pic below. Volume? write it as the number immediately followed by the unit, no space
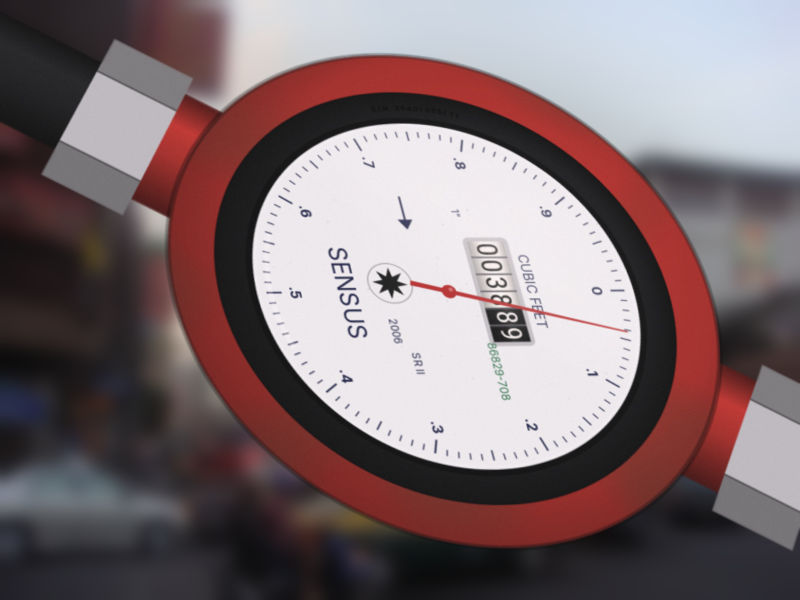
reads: 3889.04ft³
